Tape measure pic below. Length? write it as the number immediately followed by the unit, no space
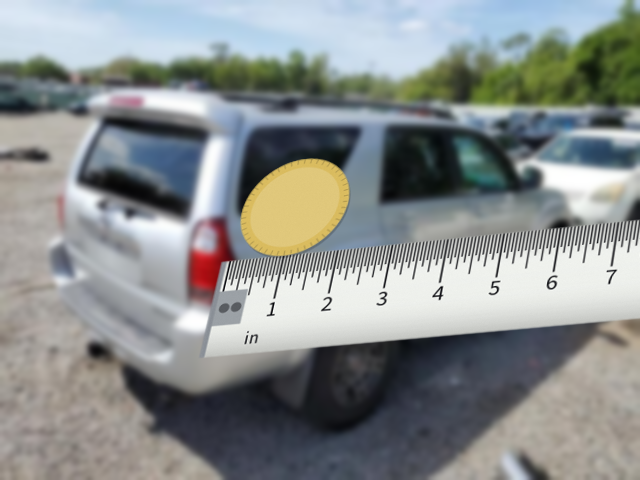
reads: 2in
